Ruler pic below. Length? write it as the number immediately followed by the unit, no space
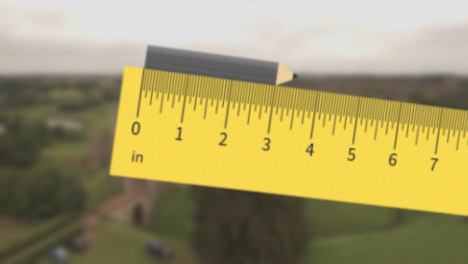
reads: 3.5in
